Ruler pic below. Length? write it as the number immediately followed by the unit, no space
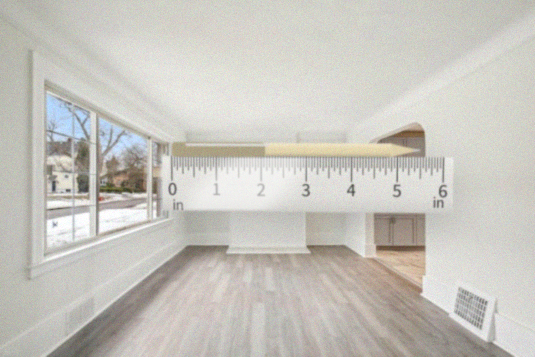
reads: 5.5in
